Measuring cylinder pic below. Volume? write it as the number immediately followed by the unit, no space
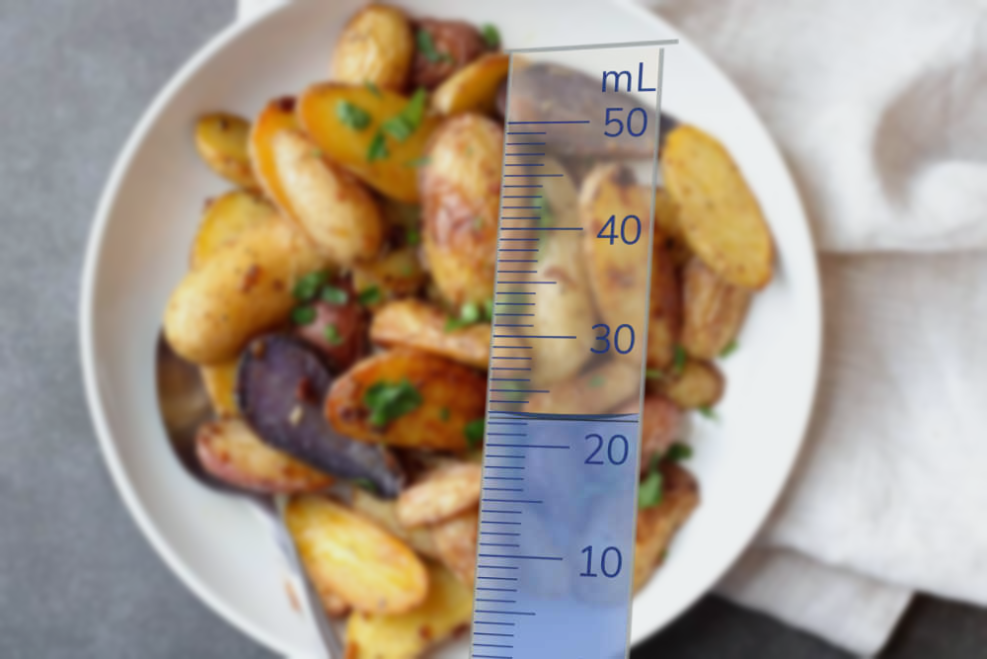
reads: 22.5mL
